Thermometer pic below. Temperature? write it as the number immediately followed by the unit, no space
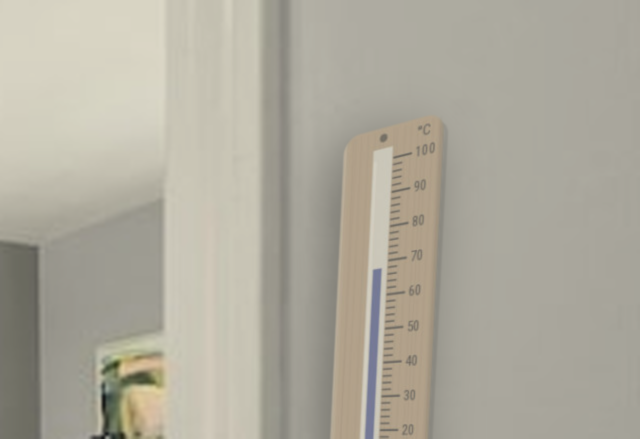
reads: 68°C
